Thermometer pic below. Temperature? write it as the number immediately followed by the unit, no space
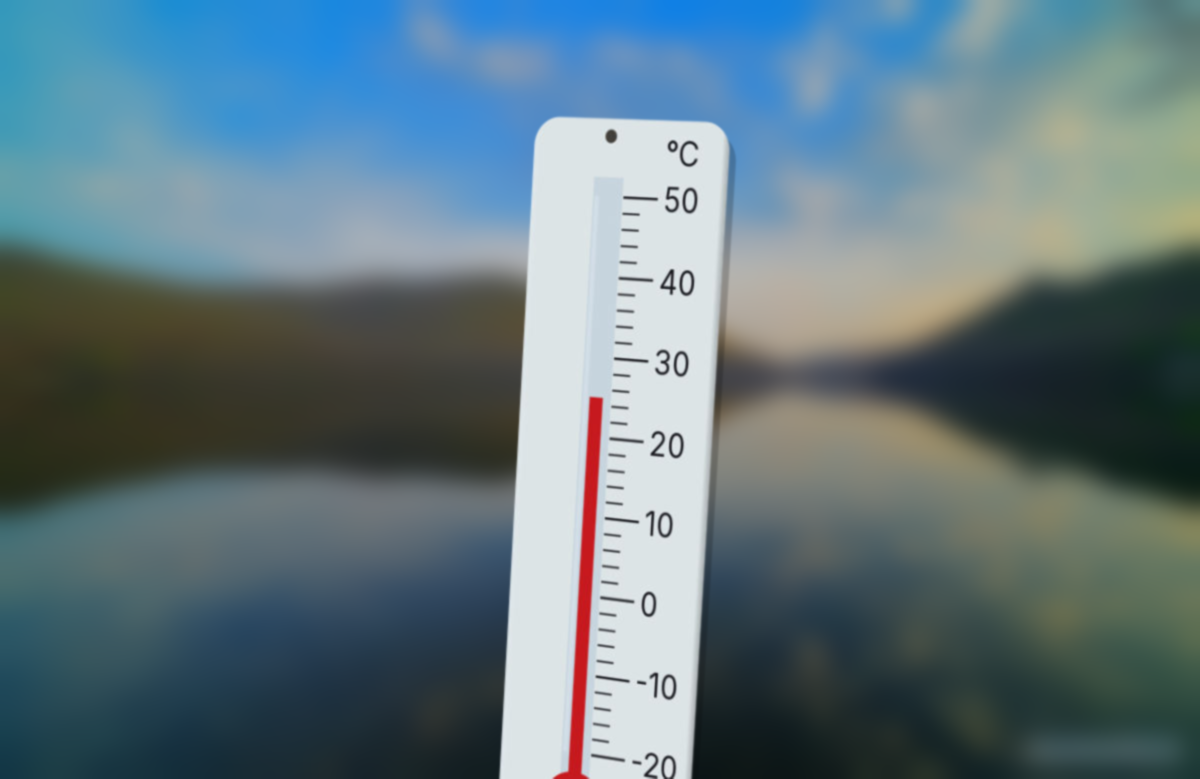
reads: 25°C
